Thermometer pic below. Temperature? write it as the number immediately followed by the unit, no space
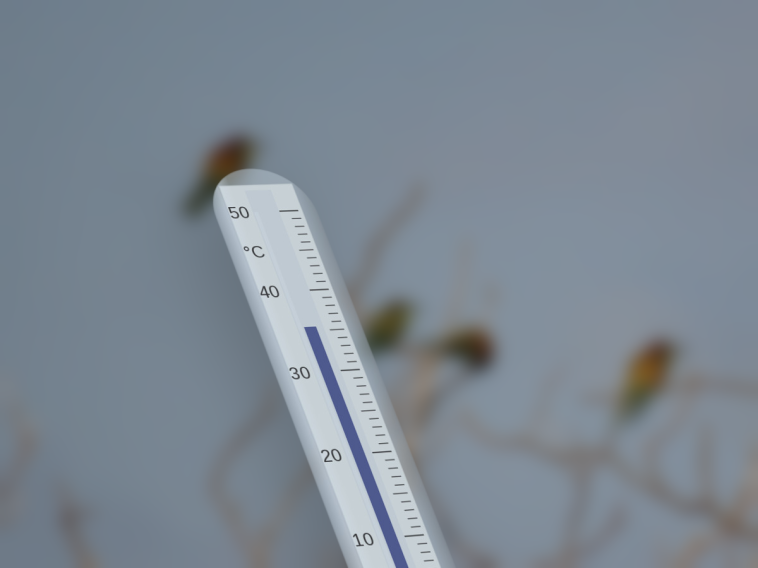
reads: 35.5°C
